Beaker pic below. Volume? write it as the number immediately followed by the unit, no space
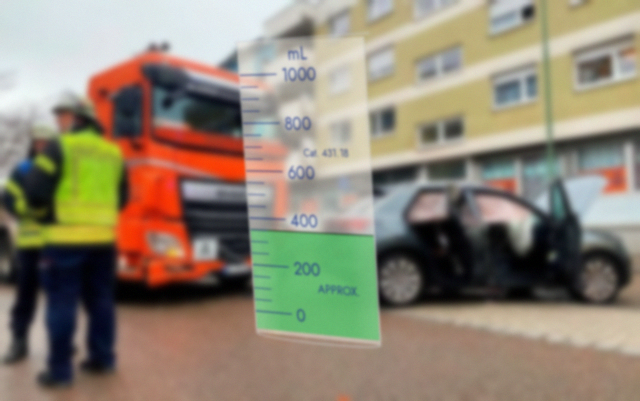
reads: 350mL
